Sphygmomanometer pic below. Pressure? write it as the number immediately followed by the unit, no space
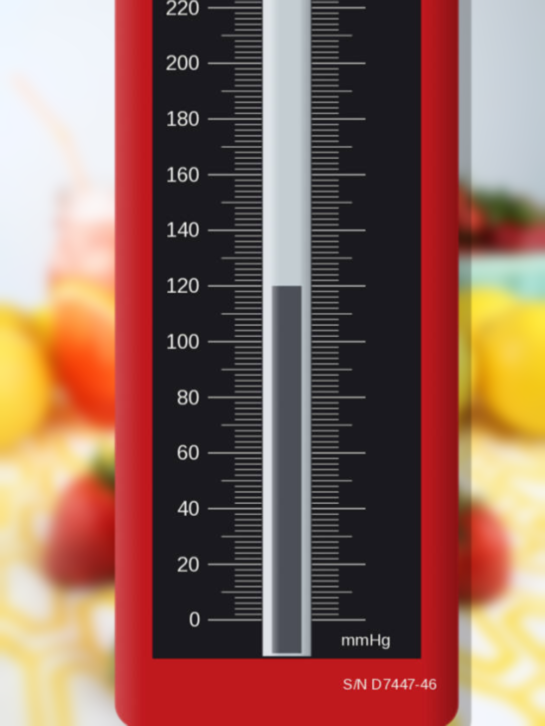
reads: 120mmHg
